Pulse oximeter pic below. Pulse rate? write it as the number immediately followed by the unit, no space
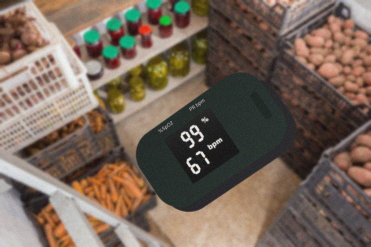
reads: 67bpm
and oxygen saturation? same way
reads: 99%
